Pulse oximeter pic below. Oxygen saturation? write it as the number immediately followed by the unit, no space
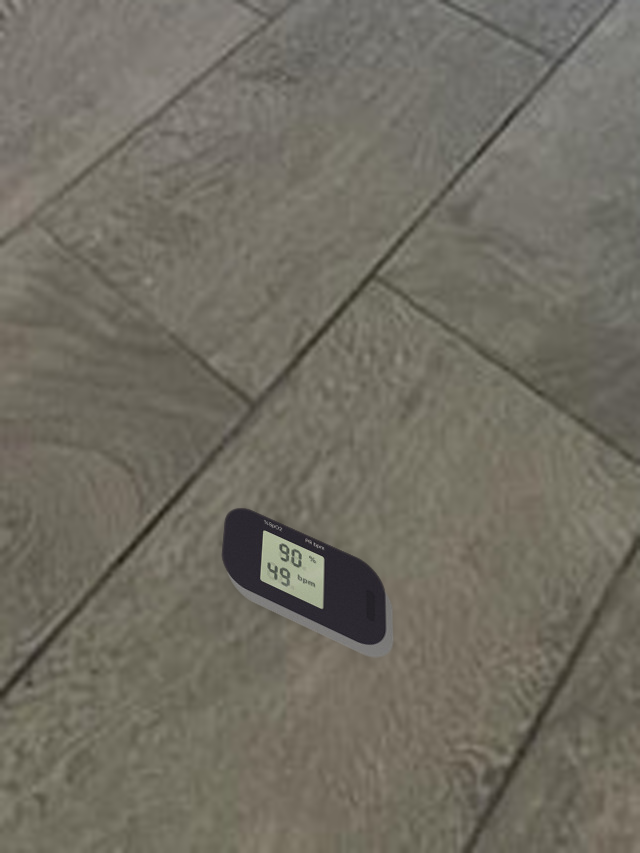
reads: 90%
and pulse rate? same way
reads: 49bpm
